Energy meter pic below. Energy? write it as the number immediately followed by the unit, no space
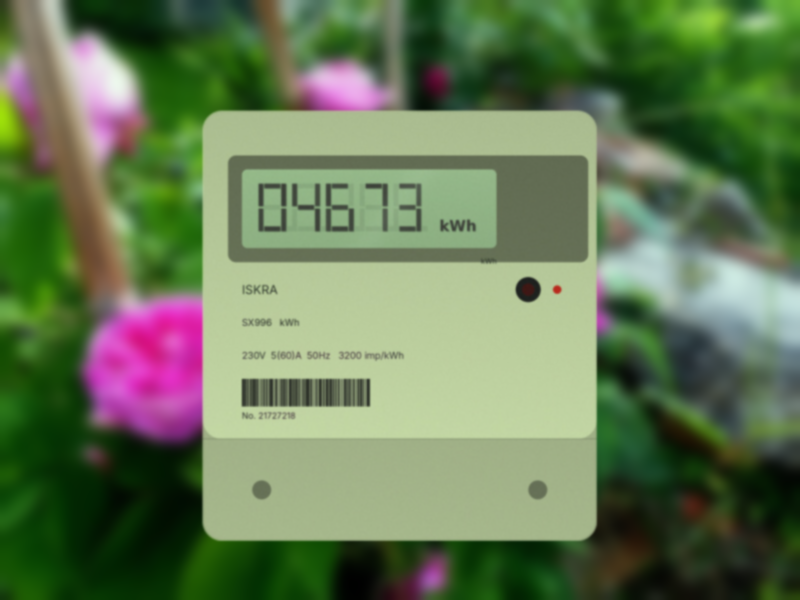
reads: 4673kWh
